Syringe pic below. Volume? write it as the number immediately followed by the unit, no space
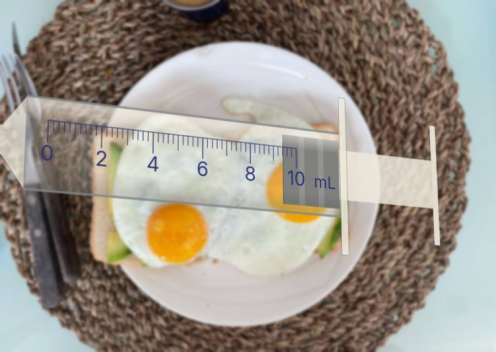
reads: 9.4mL
